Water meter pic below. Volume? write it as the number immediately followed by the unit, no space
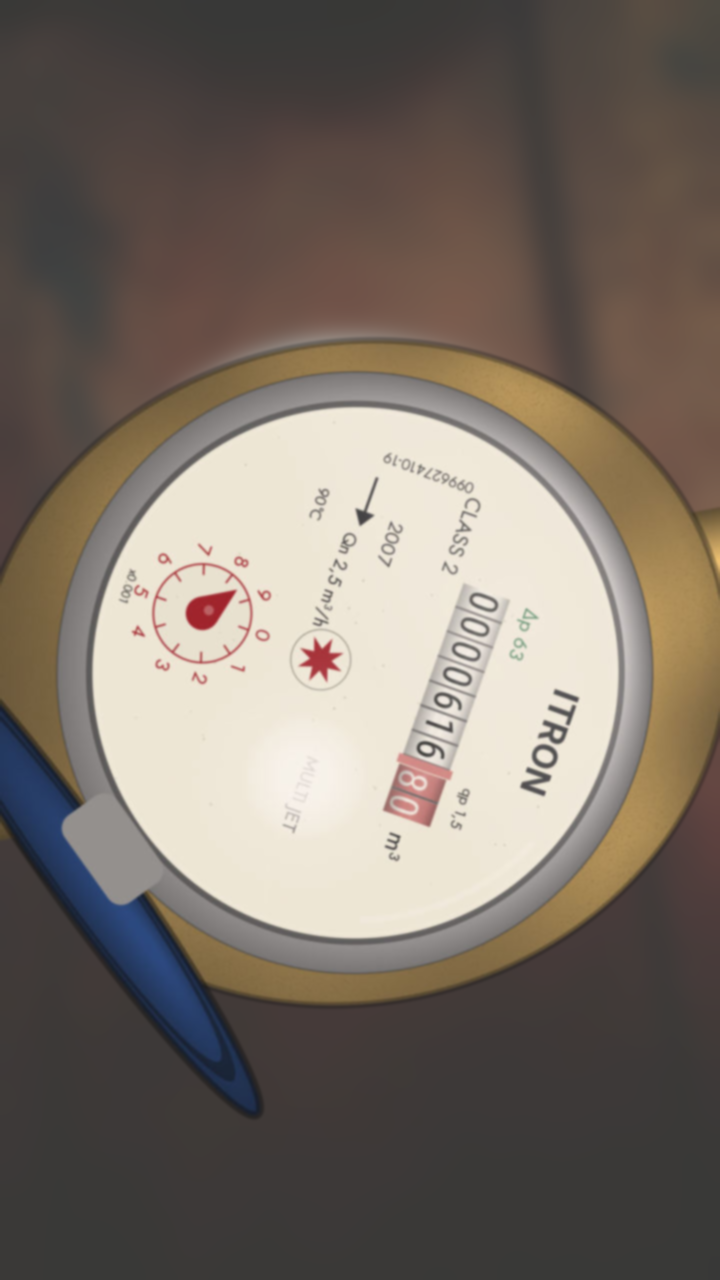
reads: 616.798m³
